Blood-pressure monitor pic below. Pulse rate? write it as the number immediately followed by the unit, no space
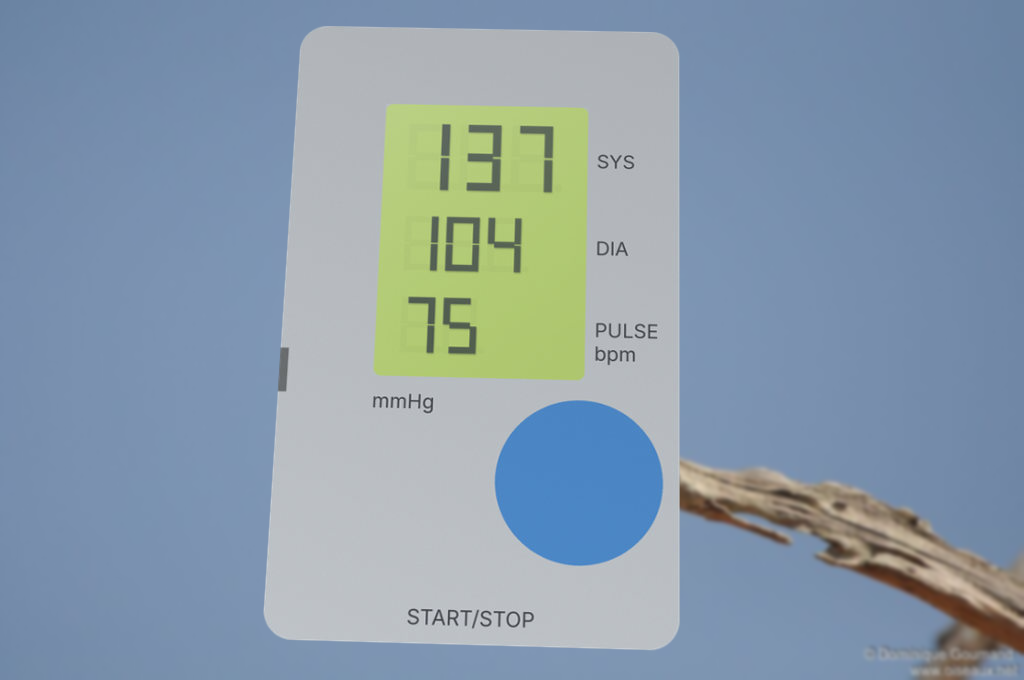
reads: 75bpm
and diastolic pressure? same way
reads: 104mmHg
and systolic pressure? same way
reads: 137mmHg
